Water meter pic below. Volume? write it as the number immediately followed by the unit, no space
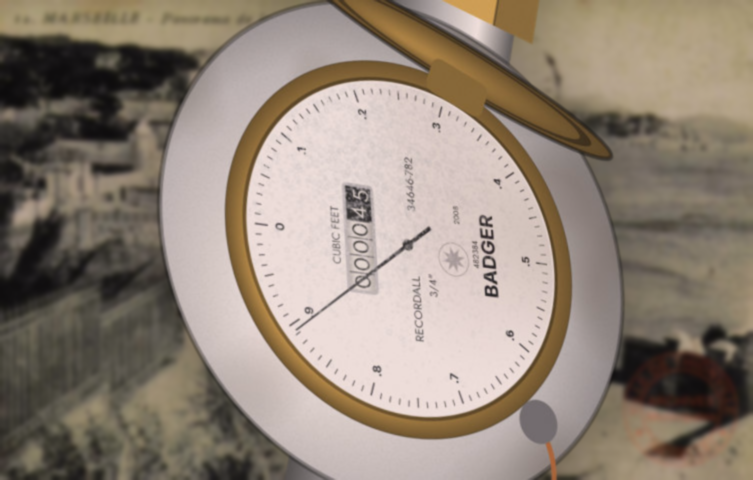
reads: 44.89ft³
